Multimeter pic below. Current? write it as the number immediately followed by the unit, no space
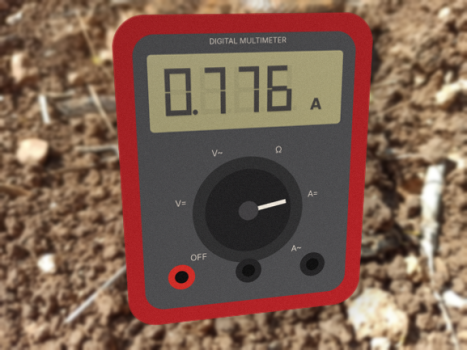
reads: 0.776A
